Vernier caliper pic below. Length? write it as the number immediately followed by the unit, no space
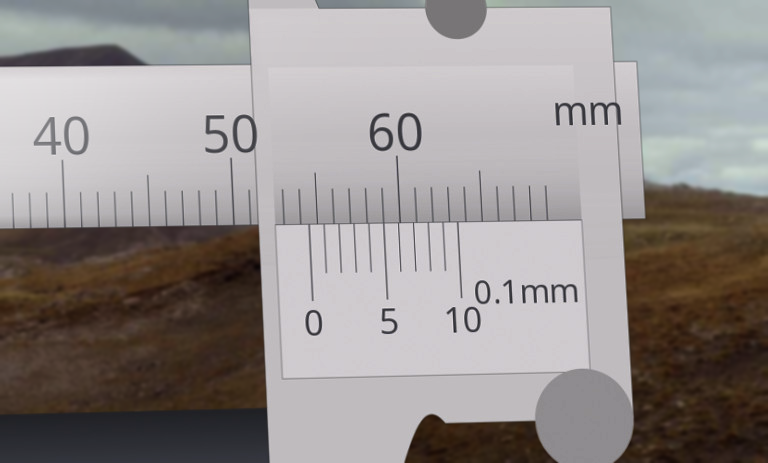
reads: 54.5mm
